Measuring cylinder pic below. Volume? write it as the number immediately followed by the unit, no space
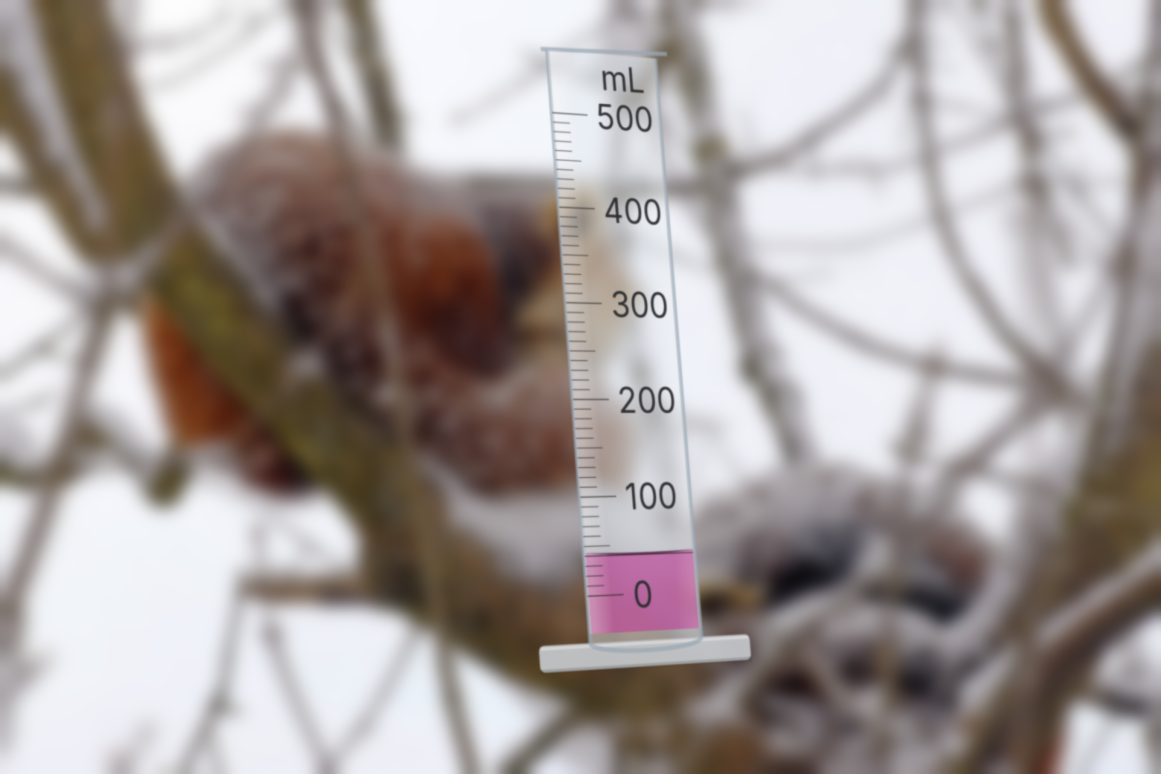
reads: 40mL
